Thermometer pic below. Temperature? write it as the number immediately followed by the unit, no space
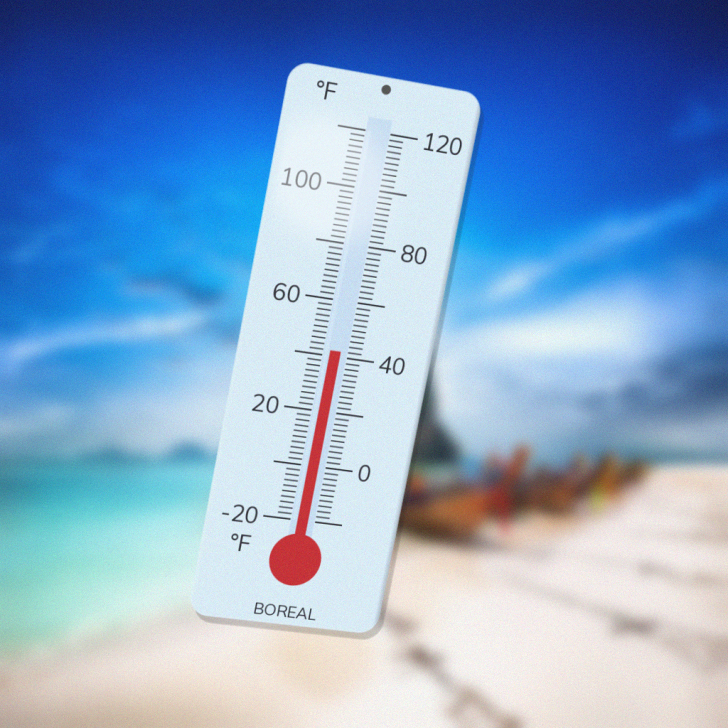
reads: 42°F
